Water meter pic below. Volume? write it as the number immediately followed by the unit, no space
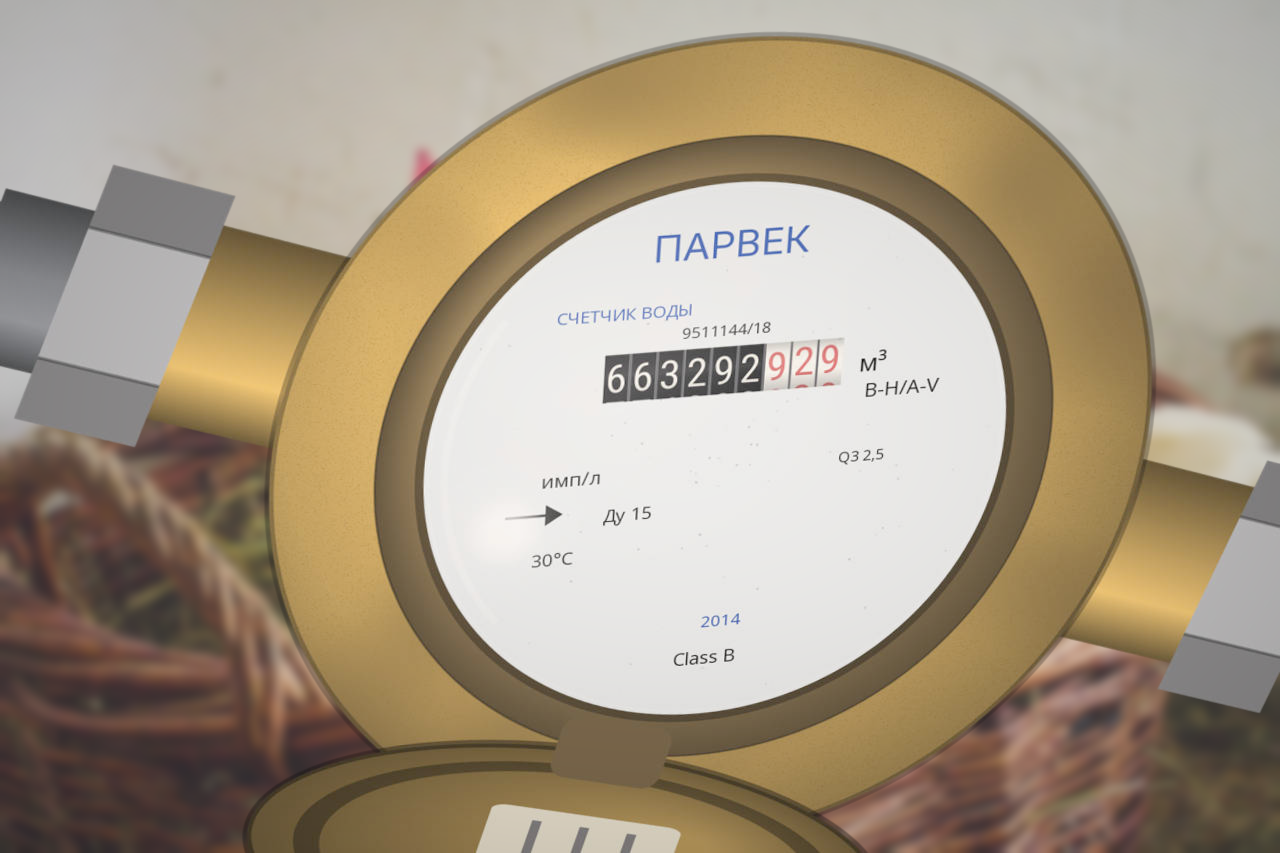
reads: 663292.929m³
